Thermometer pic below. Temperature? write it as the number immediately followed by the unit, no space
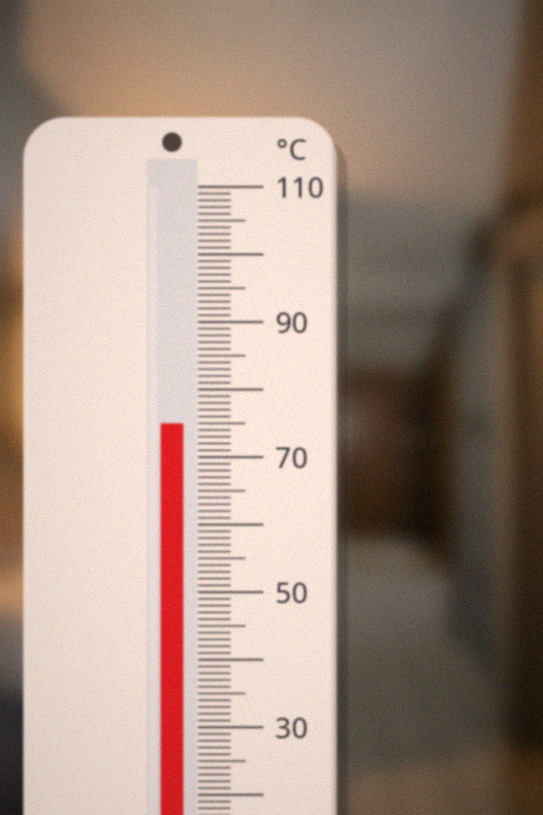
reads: 75°C
